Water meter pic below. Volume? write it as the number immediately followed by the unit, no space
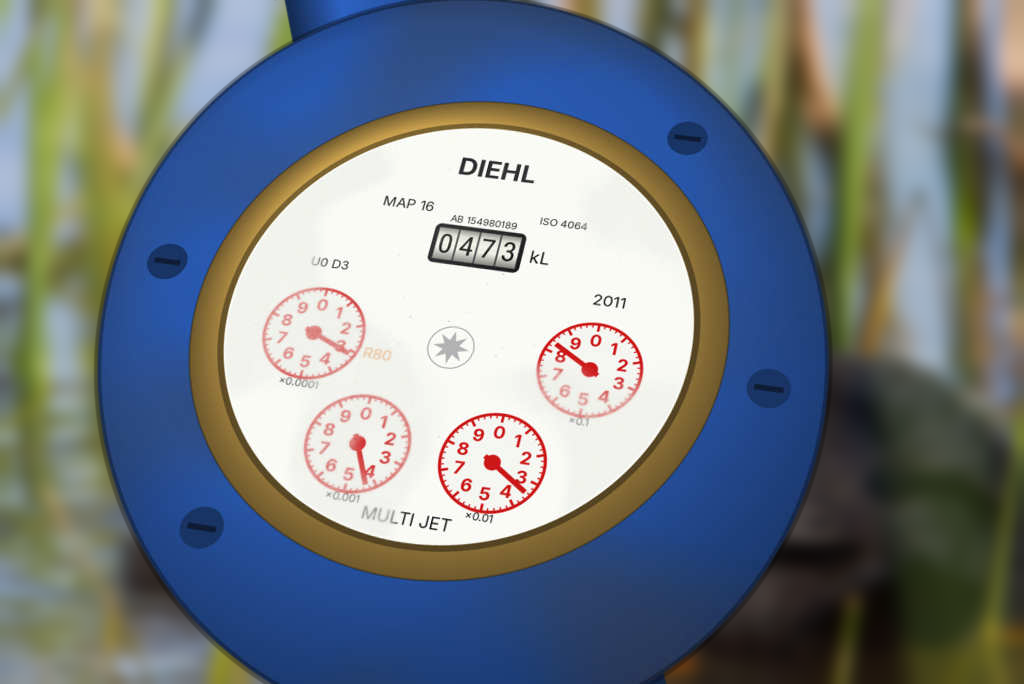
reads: 473.8343kL
